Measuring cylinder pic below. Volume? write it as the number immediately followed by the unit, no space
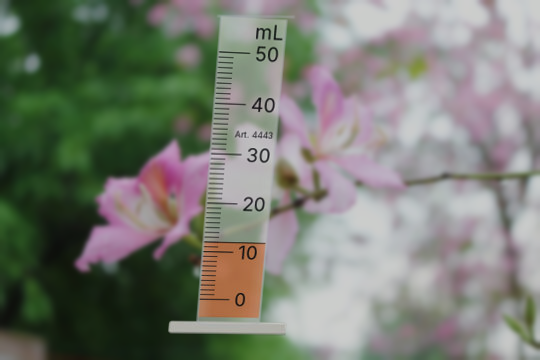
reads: 12mL
